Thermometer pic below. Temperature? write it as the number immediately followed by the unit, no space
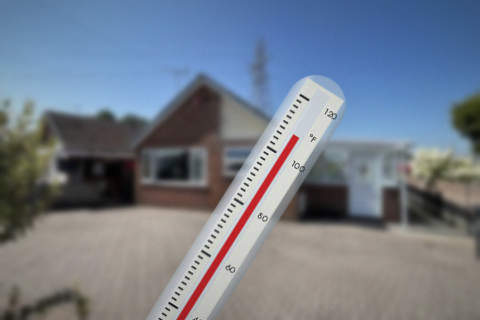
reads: 108°F
